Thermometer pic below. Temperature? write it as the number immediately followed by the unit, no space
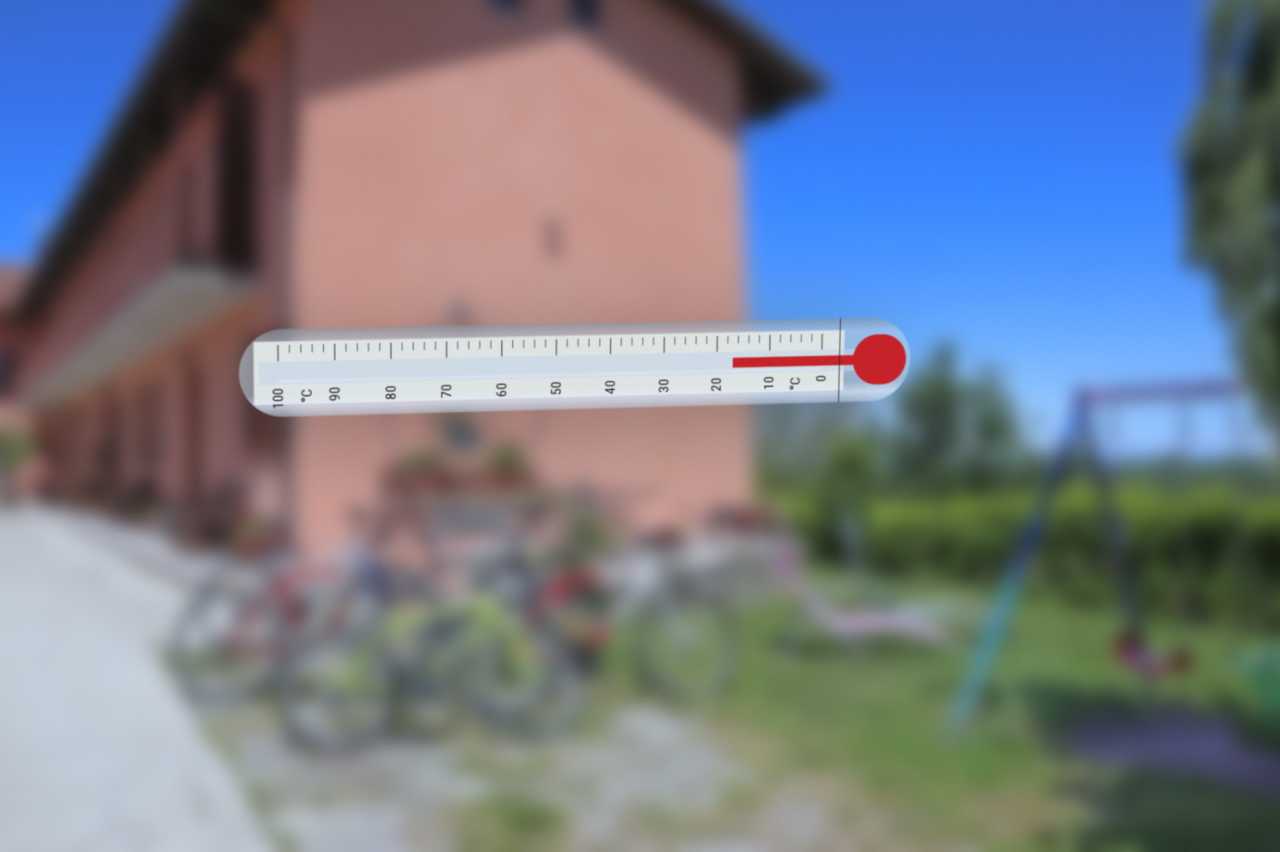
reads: 17°C
